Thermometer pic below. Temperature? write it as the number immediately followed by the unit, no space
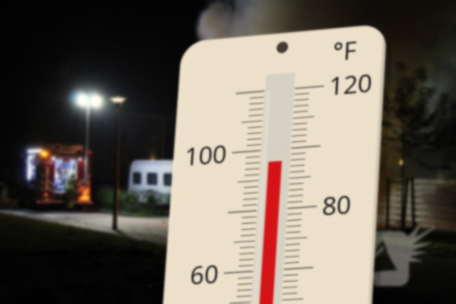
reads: 96°F
